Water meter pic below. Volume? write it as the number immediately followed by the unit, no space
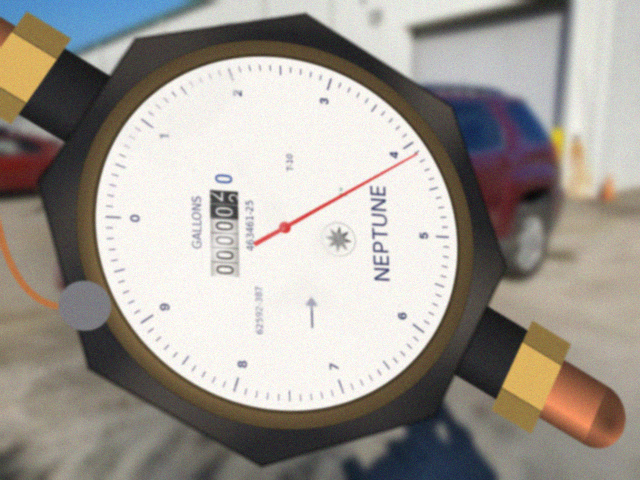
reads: 24.1gal
